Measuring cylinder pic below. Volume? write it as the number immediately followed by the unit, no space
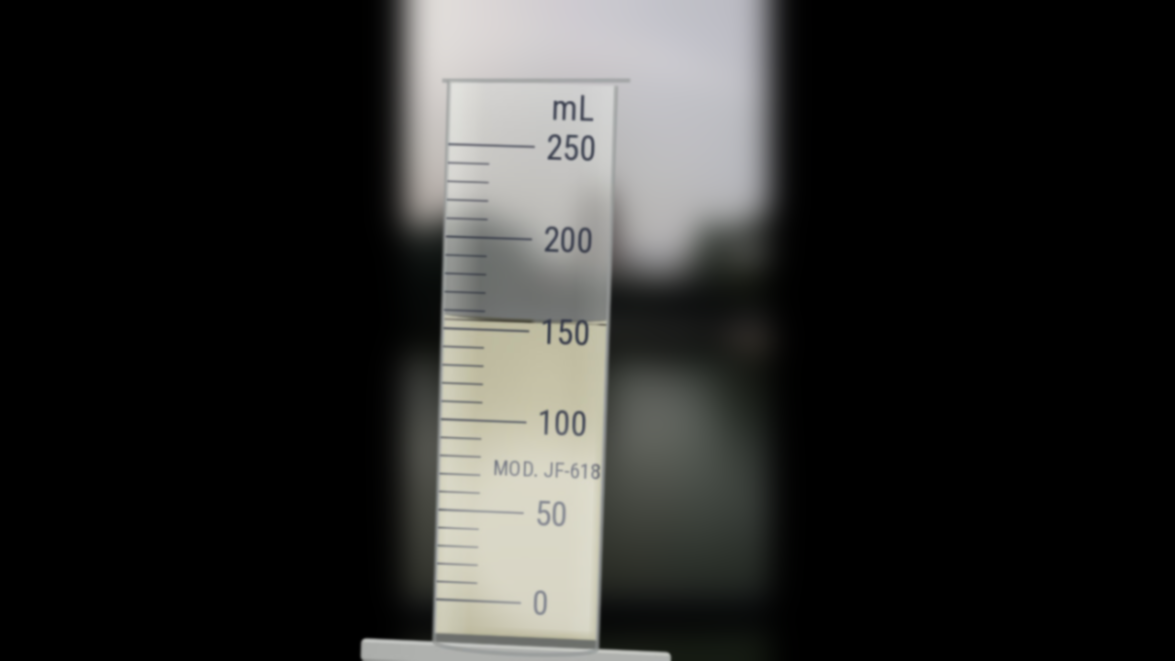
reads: 155mL
